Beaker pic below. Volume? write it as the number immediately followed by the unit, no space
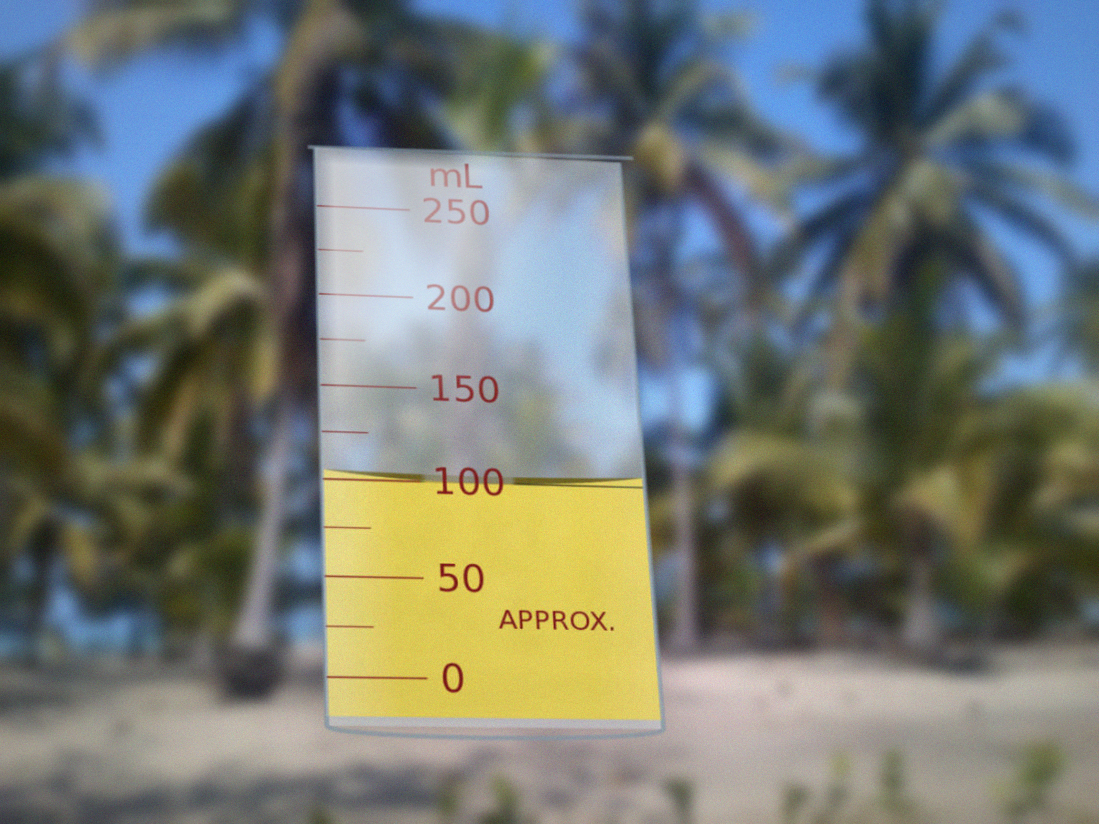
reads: 100mL
